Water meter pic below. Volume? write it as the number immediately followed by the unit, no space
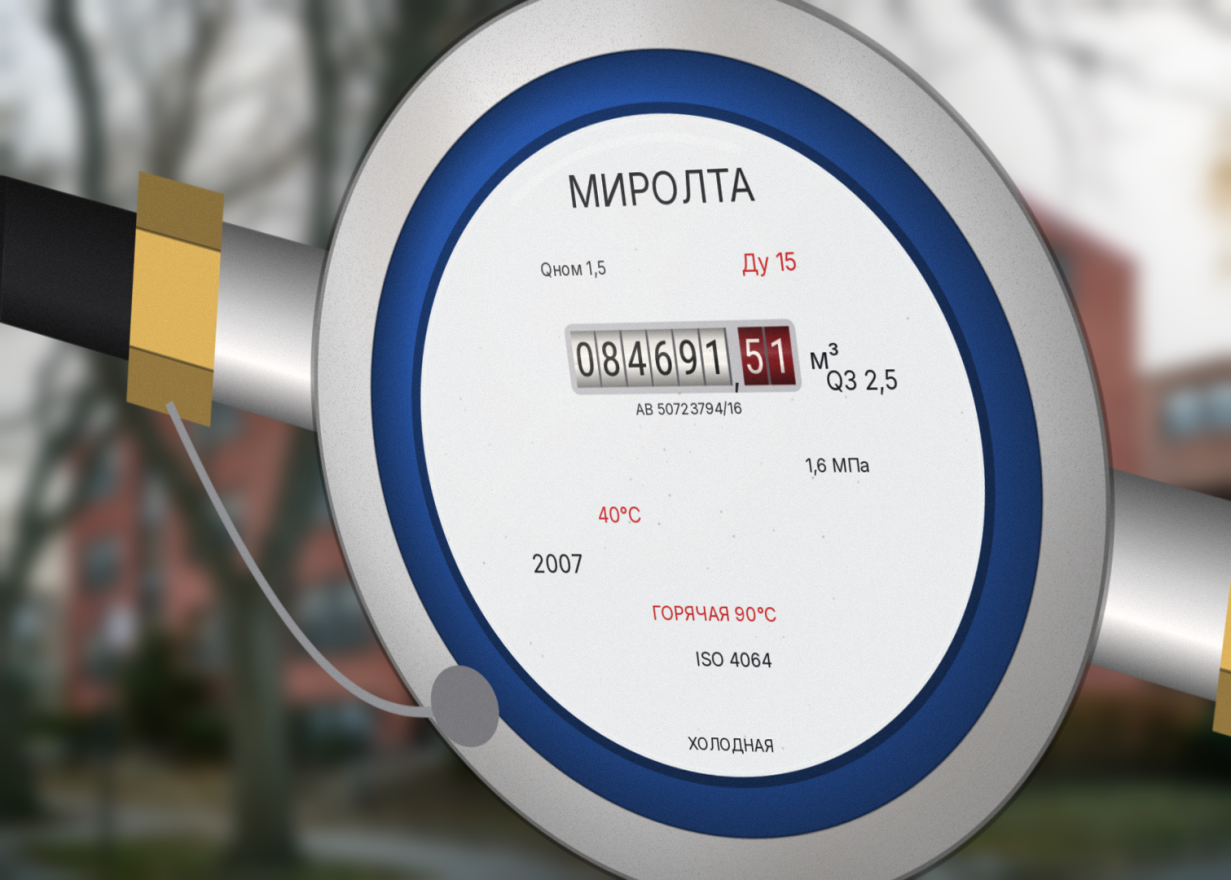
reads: 84691.51m³
